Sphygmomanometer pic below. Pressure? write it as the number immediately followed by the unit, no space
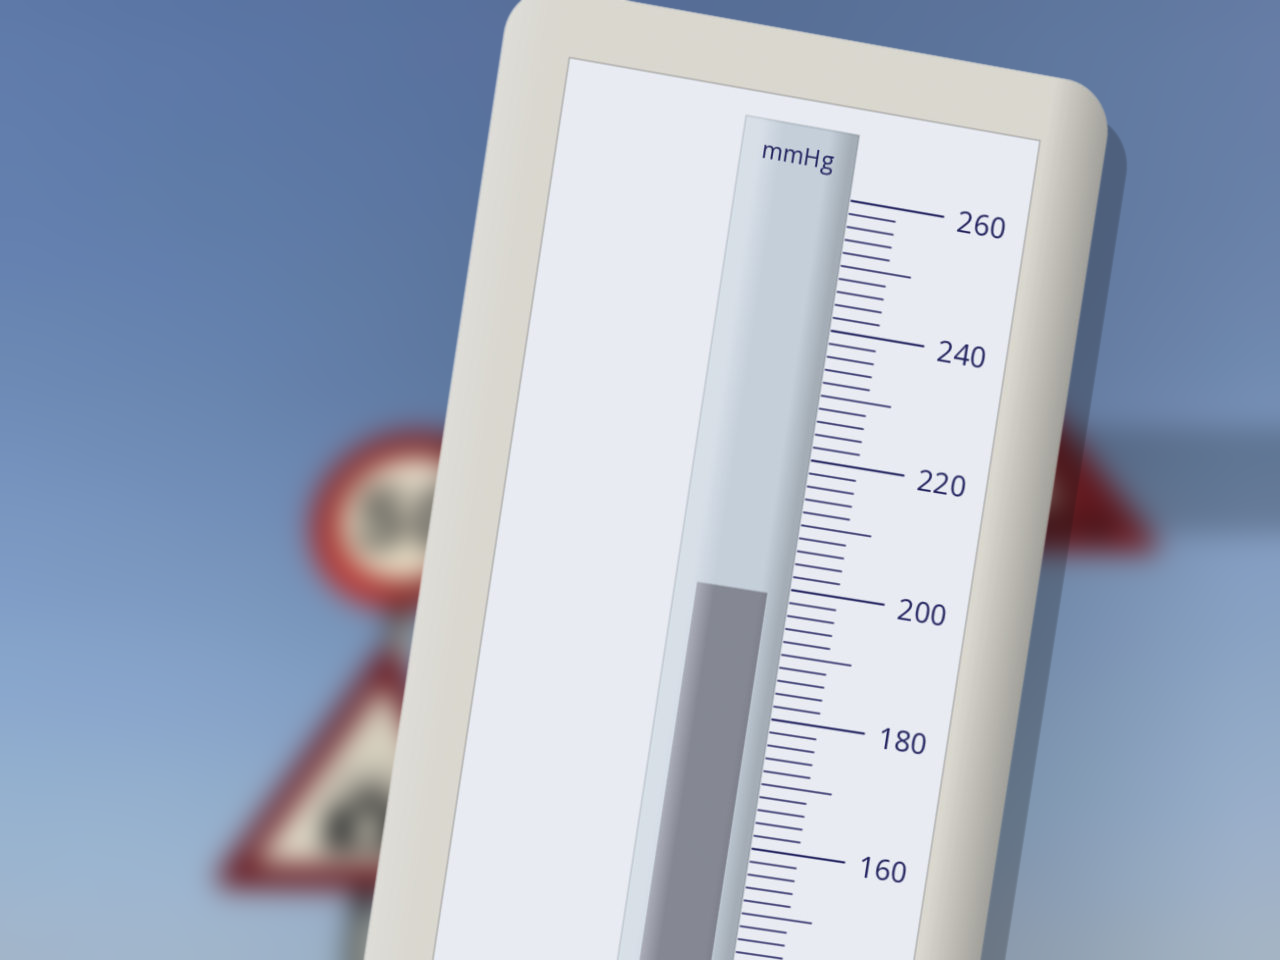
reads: 199mmHg
